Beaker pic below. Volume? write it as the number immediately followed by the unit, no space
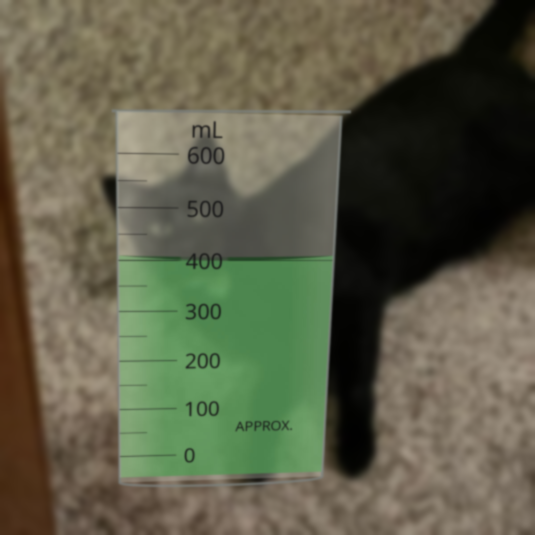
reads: 400mL
